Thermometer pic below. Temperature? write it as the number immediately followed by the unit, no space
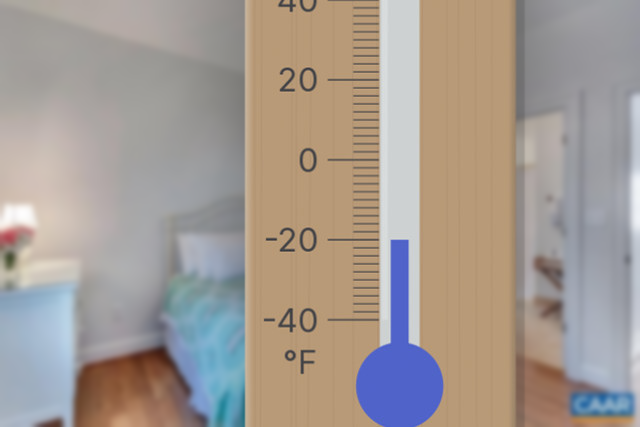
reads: -20°F
